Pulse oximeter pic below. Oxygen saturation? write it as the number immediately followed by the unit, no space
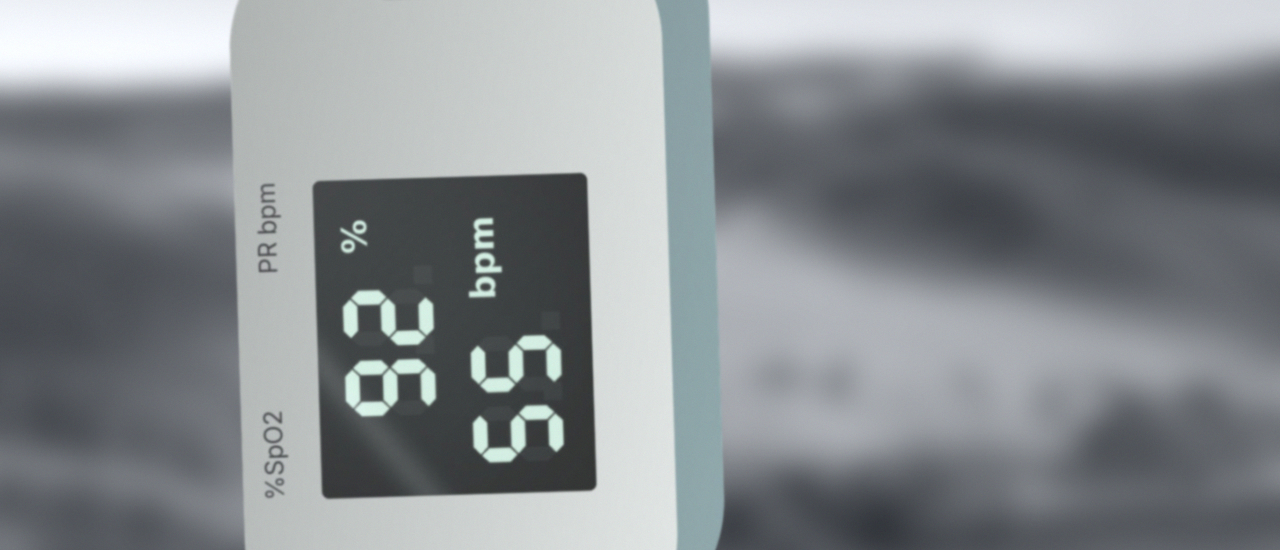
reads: 92%
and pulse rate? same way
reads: 55bpm
